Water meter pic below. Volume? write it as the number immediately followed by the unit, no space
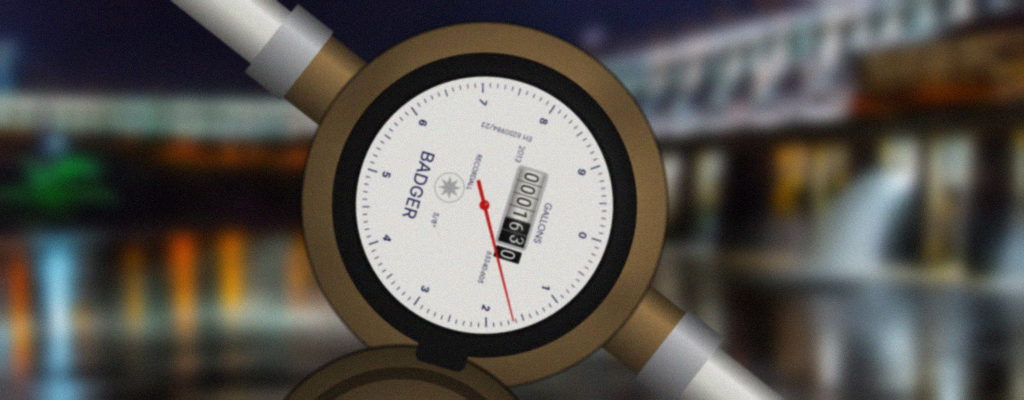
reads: 1631.6gal
